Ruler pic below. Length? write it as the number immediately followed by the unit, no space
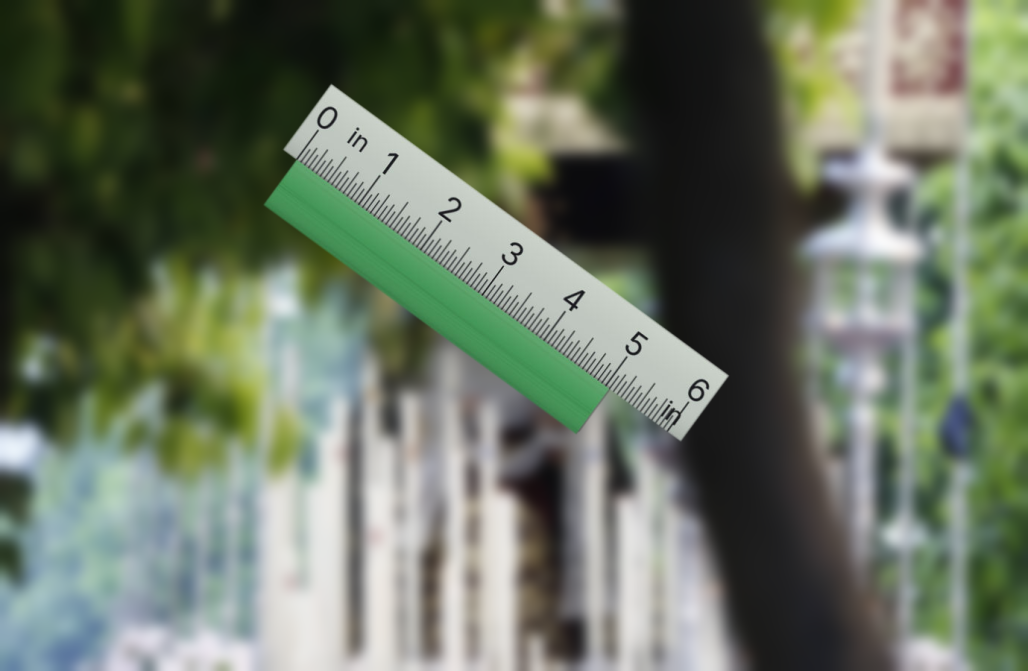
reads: 5.0625in
